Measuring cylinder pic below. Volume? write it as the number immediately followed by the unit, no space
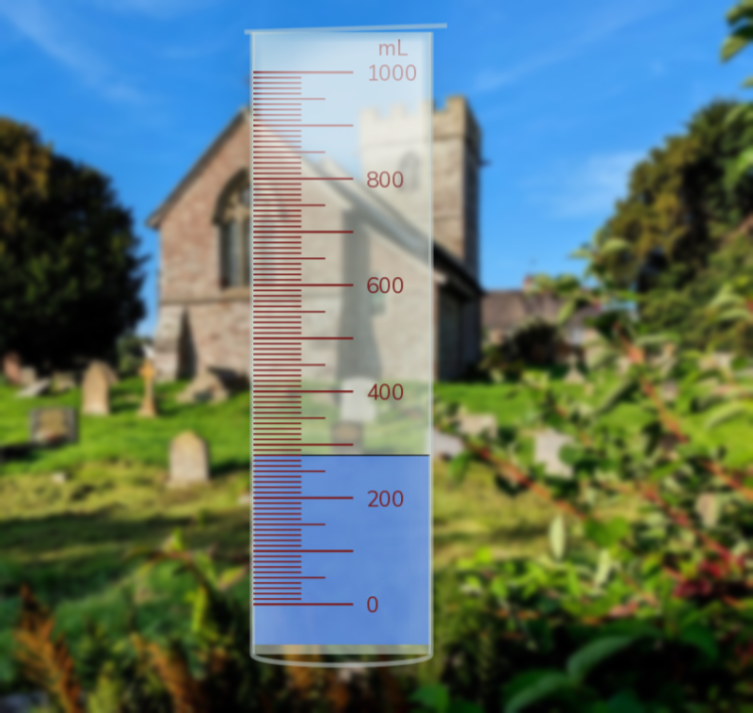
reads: 280mL
